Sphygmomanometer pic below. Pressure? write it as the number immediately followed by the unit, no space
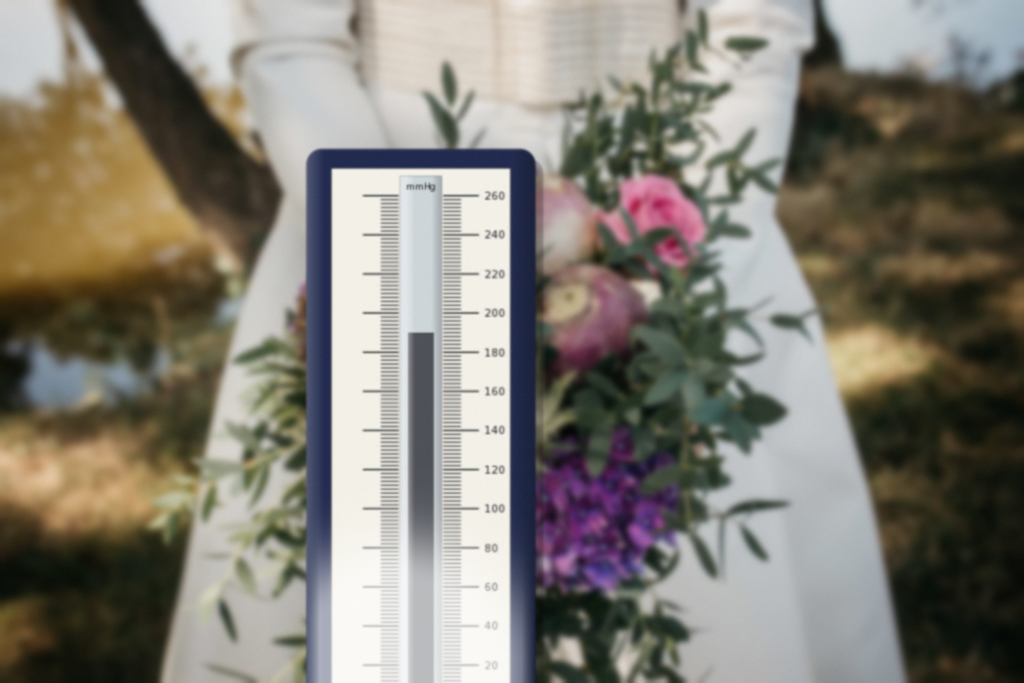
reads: 190mmHg
